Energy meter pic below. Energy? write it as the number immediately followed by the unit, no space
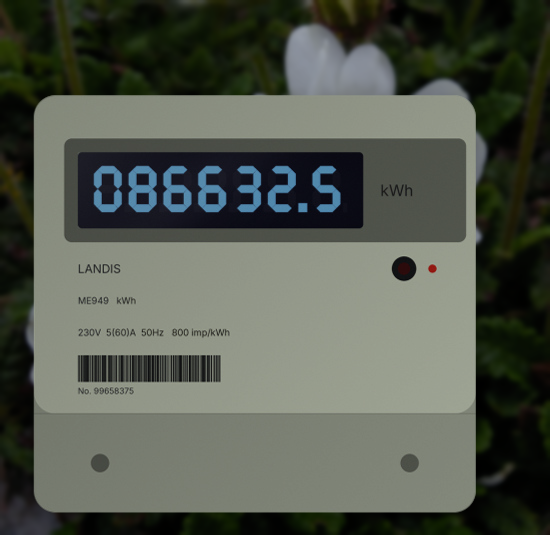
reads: 86632.5kWh
